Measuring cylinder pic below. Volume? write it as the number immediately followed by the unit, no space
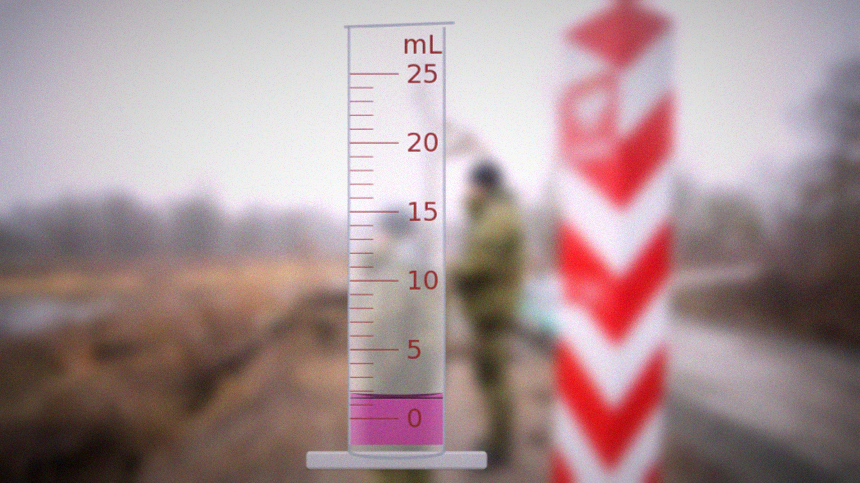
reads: 1.5mL
